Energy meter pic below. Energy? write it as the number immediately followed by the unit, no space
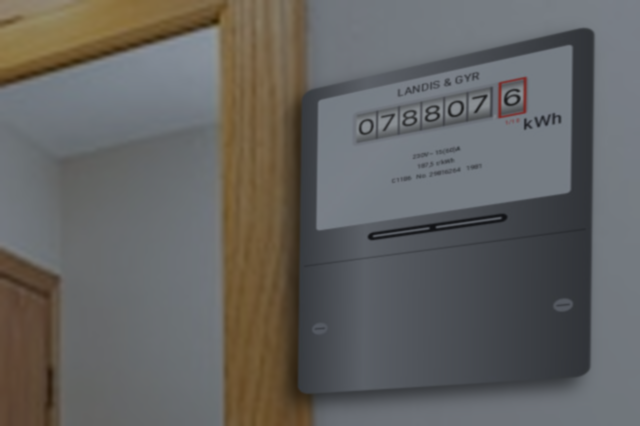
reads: 78807.6kWh
